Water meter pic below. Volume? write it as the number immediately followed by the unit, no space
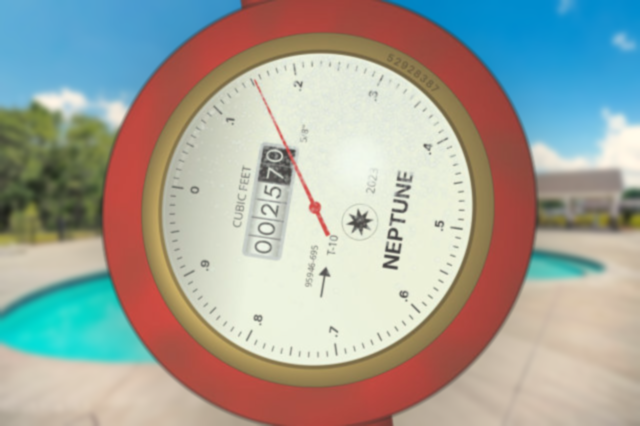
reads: 2570.15ft³
